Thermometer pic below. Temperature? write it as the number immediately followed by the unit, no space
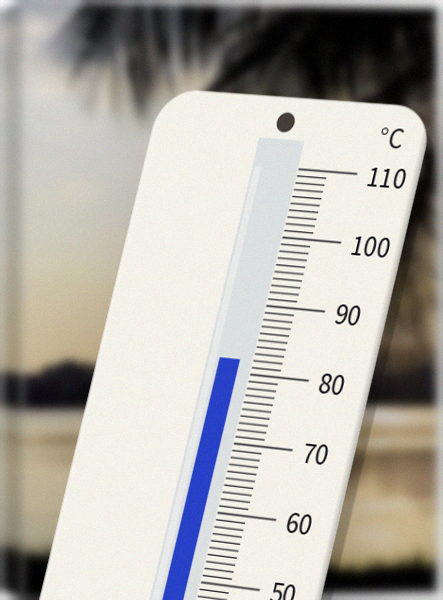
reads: 82°C
